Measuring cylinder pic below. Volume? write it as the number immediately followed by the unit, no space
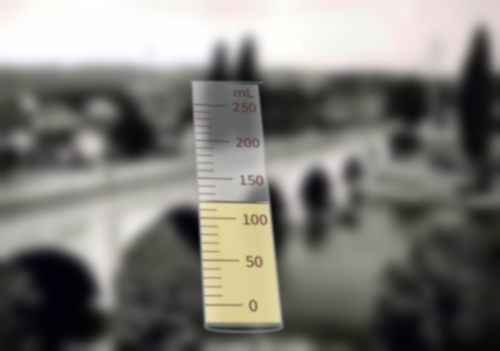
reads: 120mL
